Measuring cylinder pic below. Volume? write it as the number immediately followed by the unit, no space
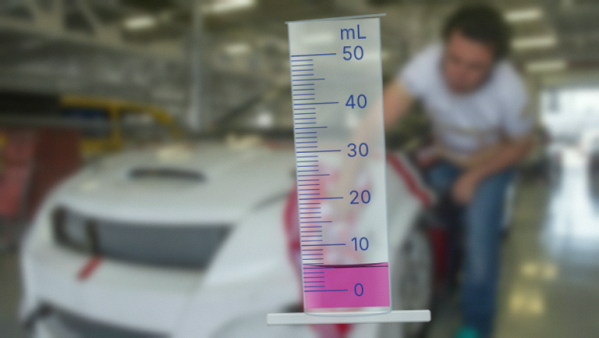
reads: 5mL
